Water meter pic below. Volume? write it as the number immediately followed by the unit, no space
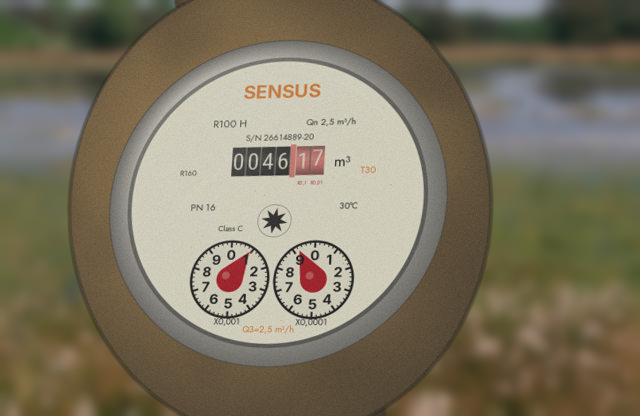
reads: 46.1709m³
